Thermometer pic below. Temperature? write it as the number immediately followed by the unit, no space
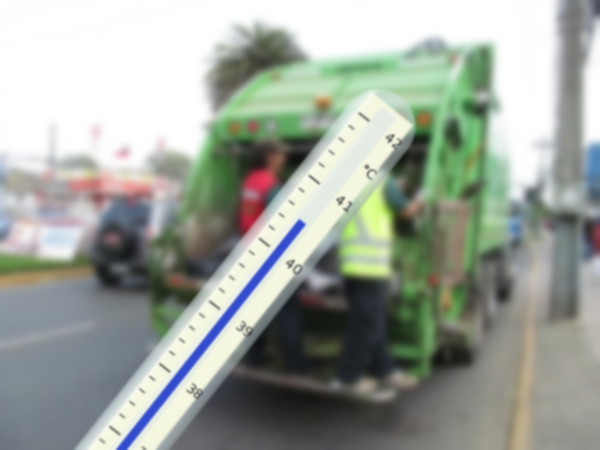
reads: 40.5°C
